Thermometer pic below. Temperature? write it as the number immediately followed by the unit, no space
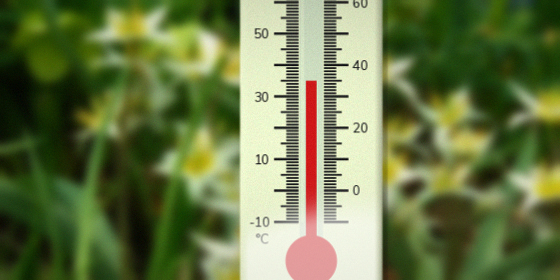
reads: 35°C
